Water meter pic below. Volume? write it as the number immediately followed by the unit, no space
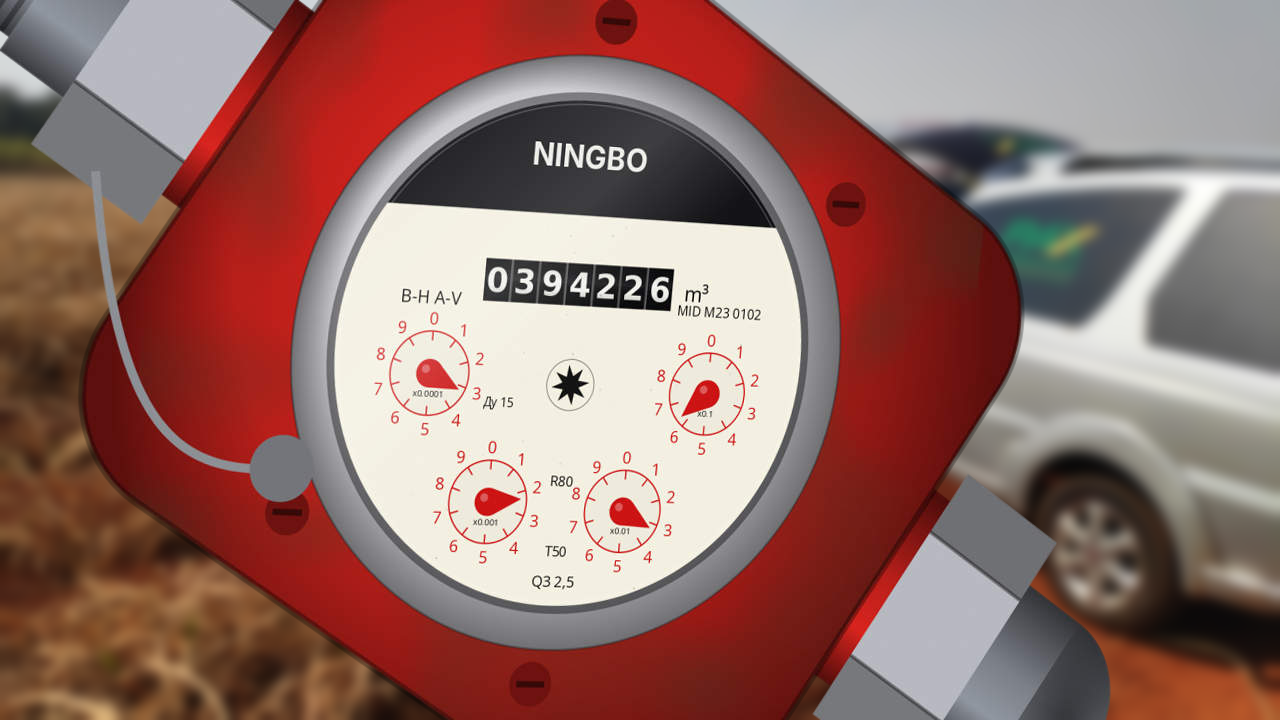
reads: 394226.6323m³
